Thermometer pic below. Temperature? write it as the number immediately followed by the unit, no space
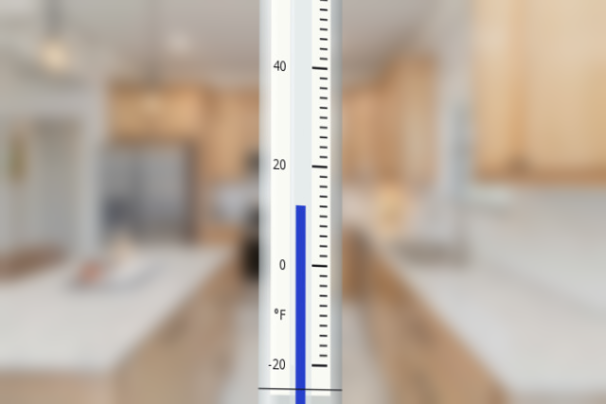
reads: 12°F
